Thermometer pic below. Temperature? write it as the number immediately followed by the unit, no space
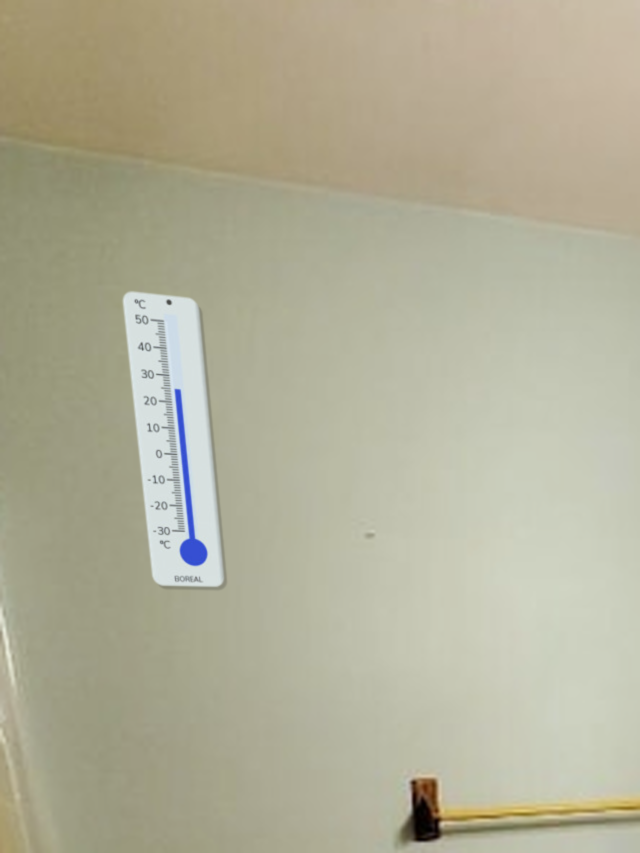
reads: 25°C
